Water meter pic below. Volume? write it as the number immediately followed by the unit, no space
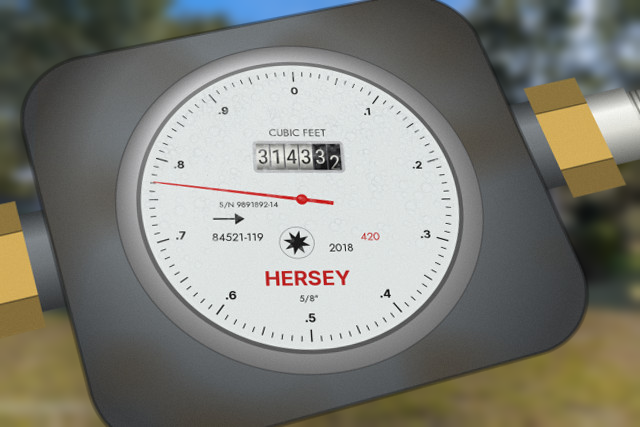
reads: 314331.77ft³
